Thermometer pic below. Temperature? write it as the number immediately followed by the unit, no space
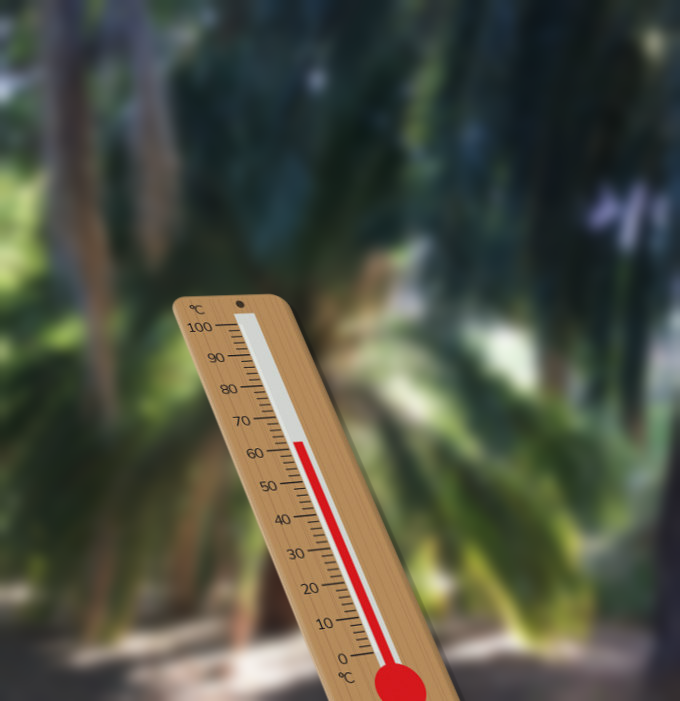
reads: 62°C
